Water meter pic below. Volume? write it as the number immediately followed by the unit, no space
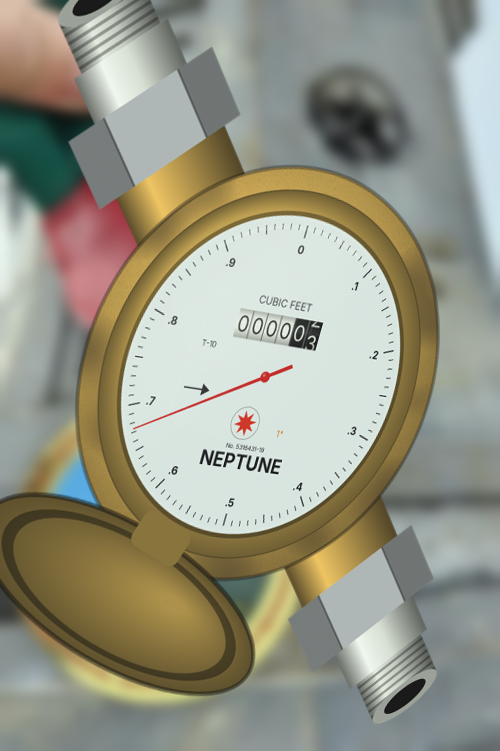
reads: 2.67ft³
